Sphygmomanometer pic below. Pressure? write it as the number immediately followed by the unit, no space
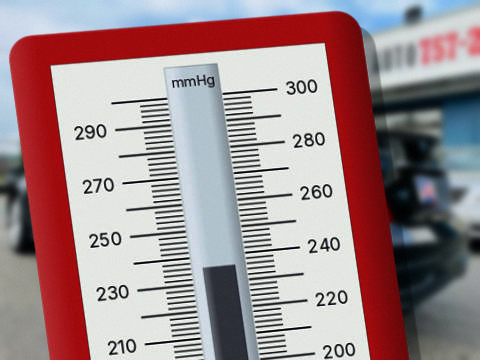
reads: 236mmHg
